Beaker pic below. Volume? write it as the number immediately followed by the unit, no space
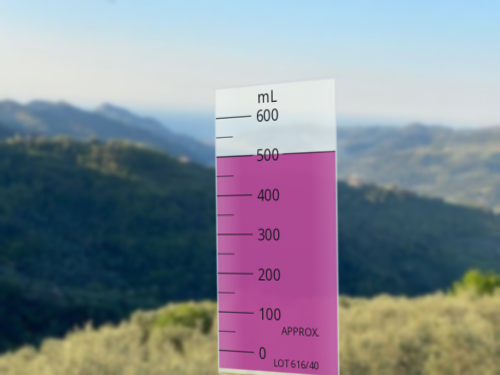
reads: 500mL
